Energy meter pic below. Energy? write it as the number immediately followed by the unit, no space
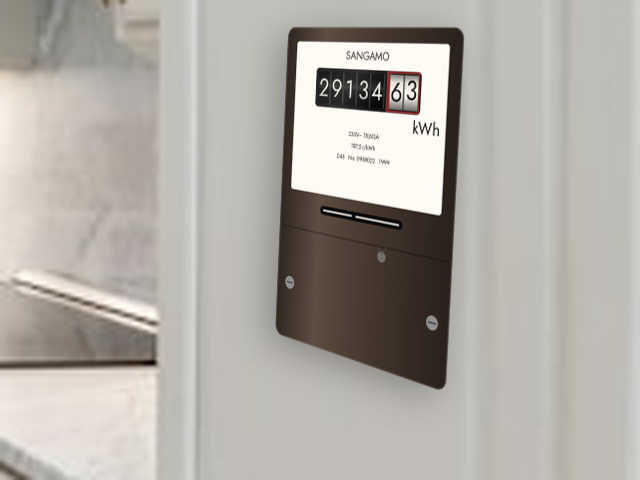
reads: 29134.63kWh
